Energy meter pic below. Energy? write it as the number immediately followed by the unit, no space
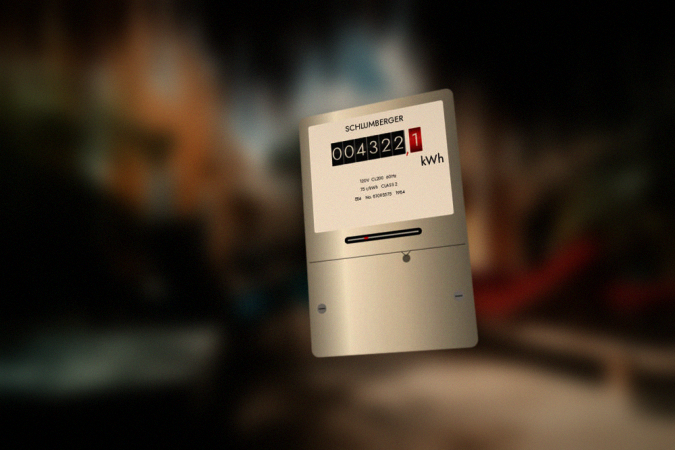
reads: 4322.1kWh
